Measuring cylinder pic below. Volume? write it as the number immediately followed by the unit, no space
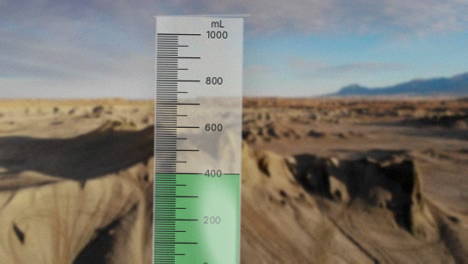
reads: 400mL
